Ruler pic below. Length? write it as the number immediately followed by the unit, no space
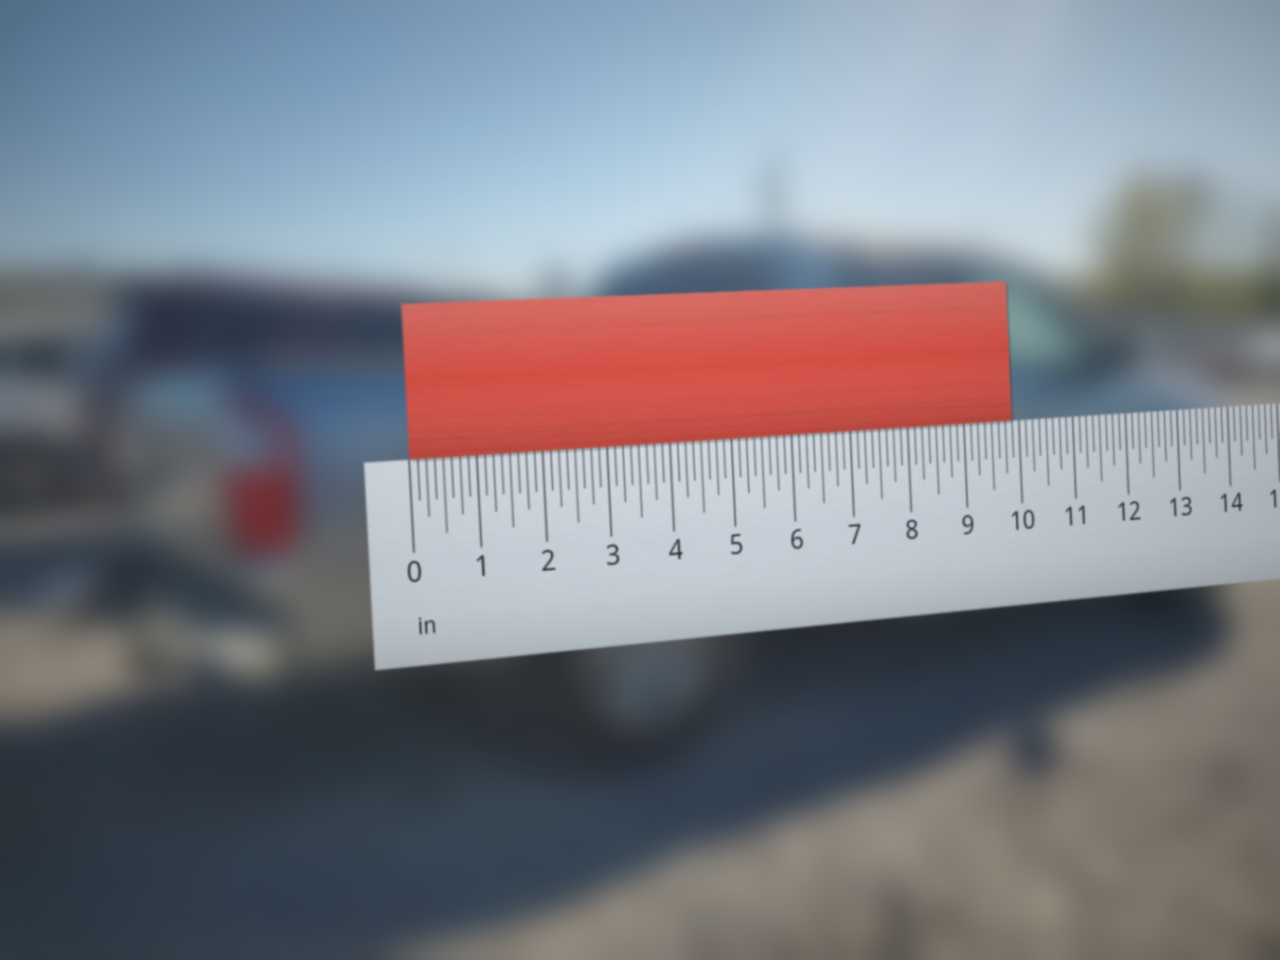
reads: 9.875in
